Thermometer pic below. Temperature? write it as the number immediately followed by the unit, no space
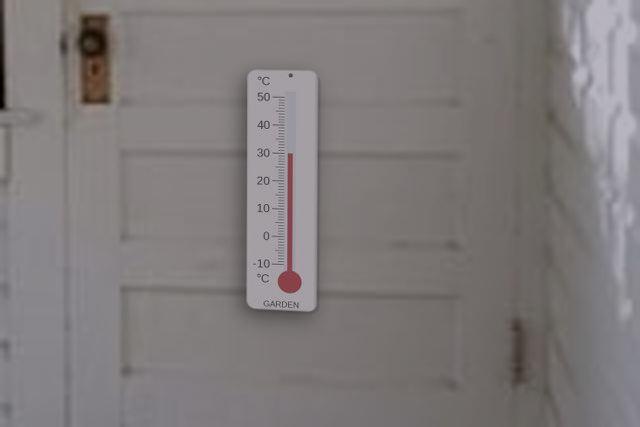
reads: 30°C
